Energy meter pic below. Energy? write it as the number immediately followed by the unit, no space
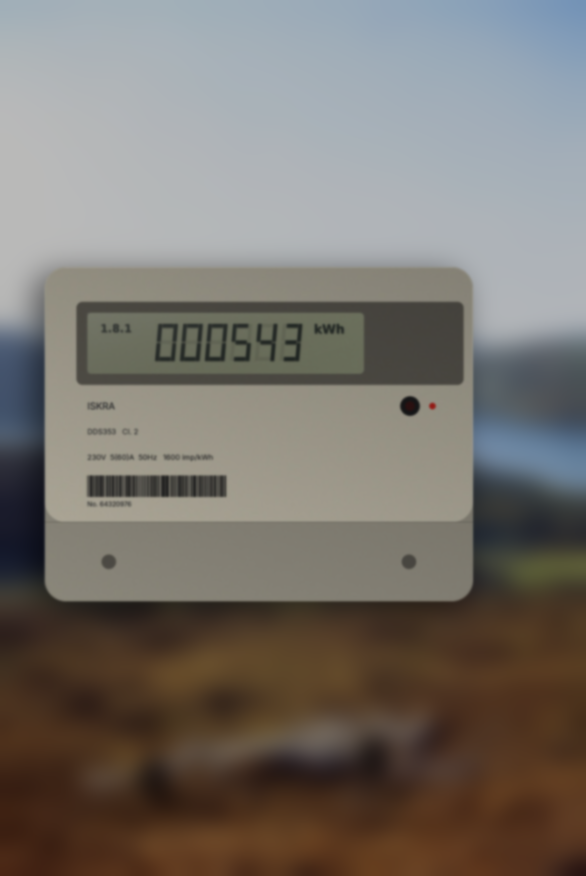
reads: 543kWh
